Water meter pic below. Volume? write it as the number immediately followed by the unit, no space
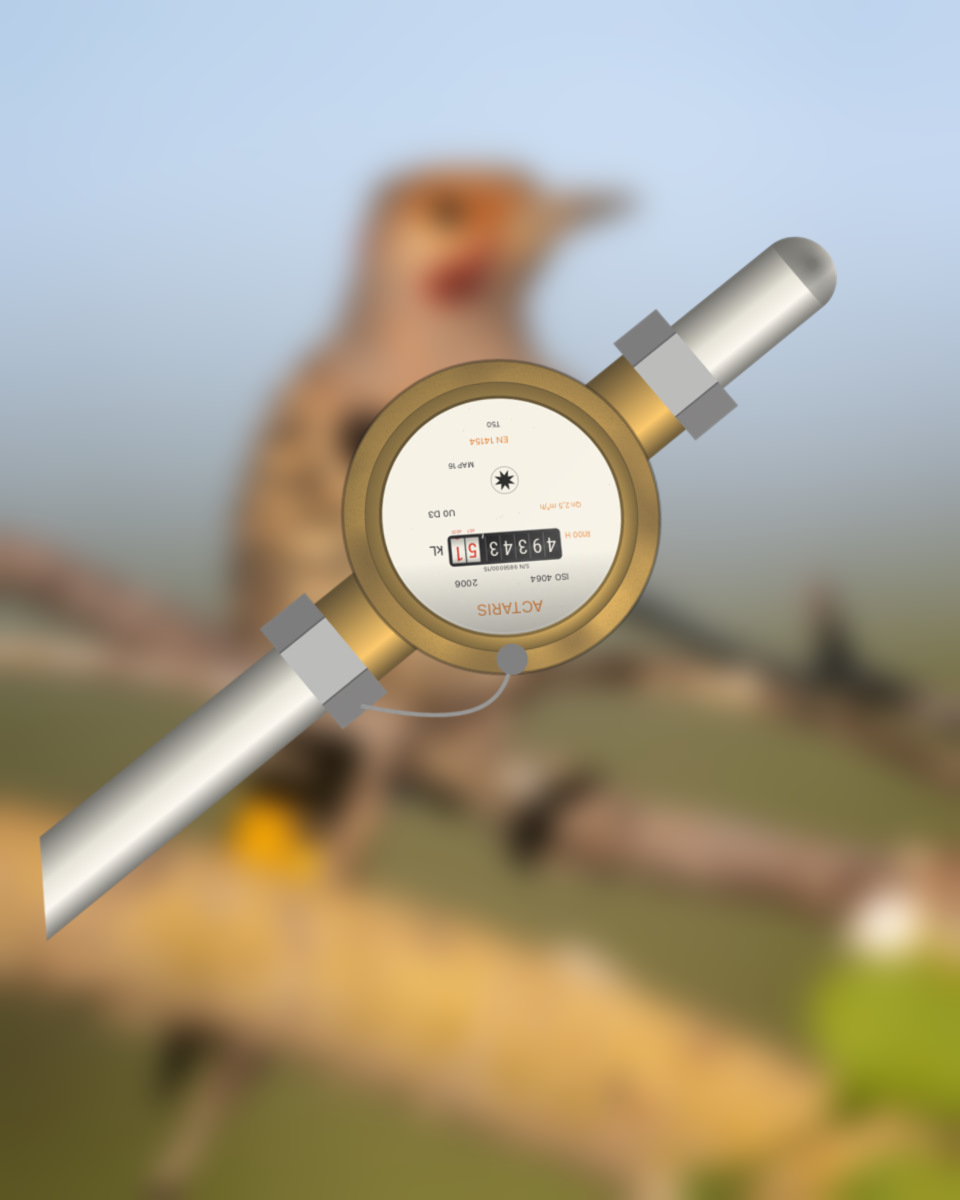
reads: 49343.51kL
